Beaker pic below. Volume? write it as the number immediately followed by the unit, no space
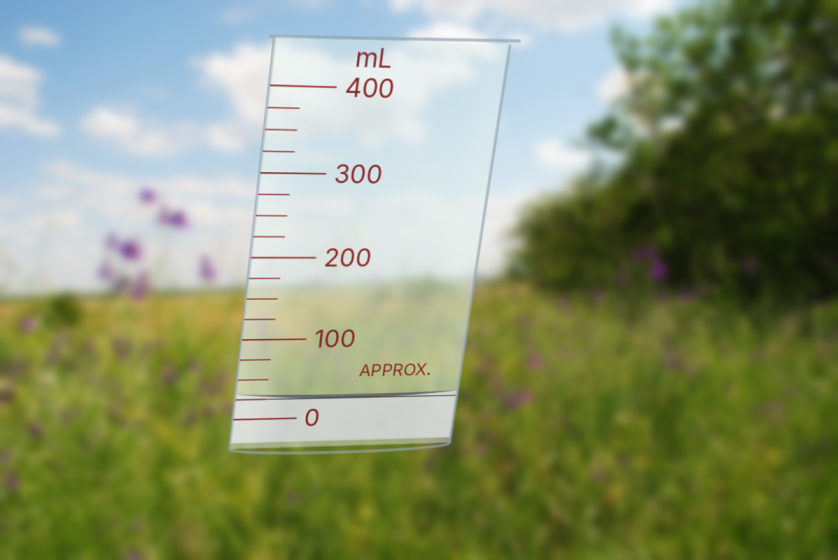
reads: 25mL
